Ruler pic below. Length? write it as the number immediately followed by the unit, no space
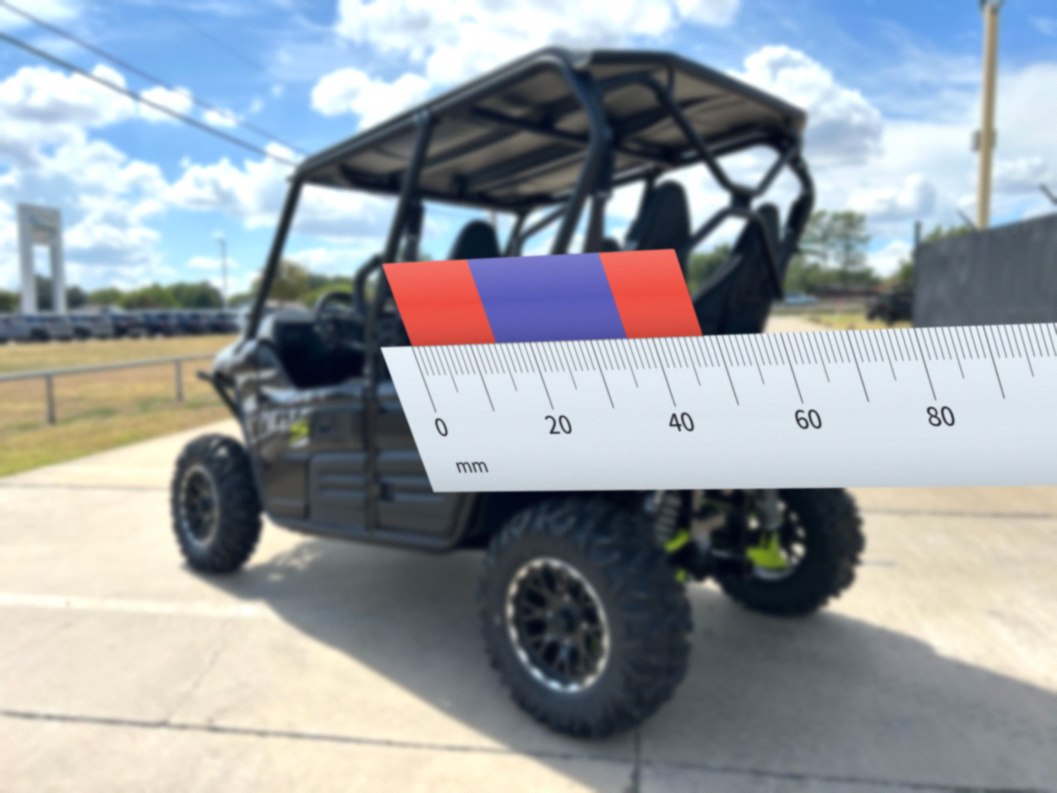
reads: 48mm
